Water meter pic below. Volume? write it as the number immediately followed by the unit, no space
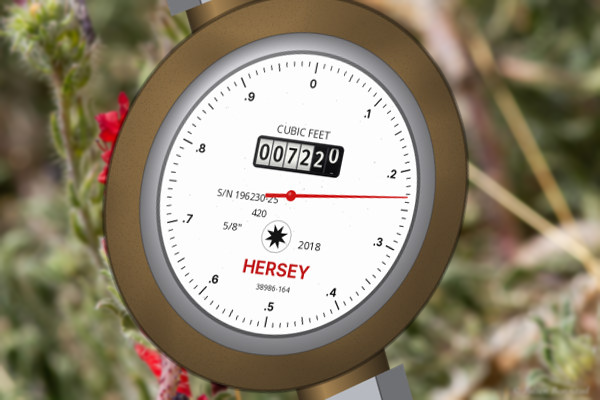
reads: 7220.23ft³
